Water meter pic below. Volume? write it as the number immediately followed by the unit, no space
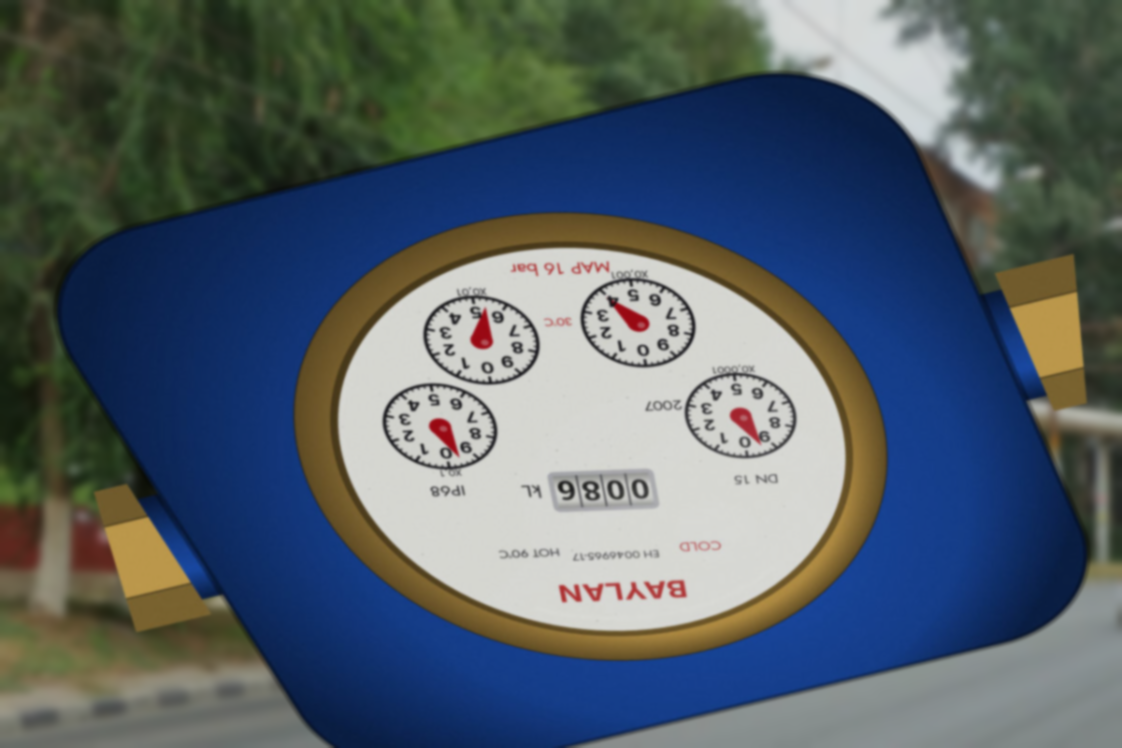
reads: 85.9539kL
